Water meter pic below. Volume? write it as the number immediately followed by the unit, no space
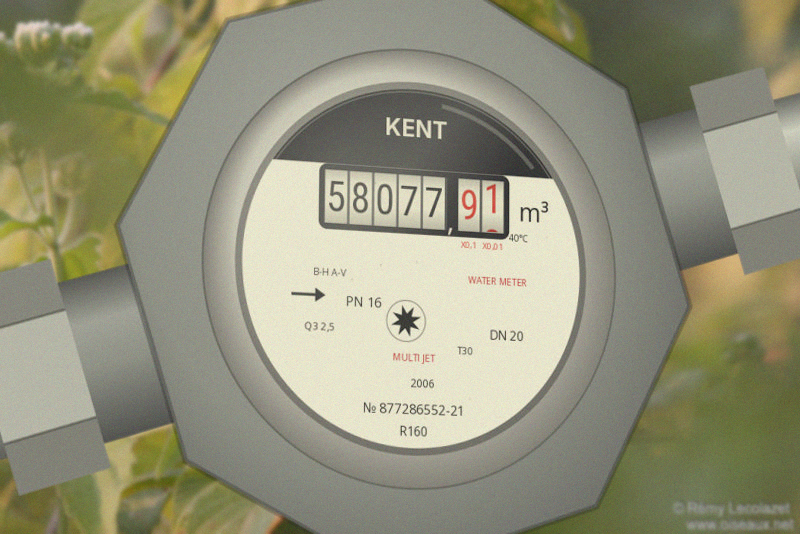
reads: 58077.91m³
